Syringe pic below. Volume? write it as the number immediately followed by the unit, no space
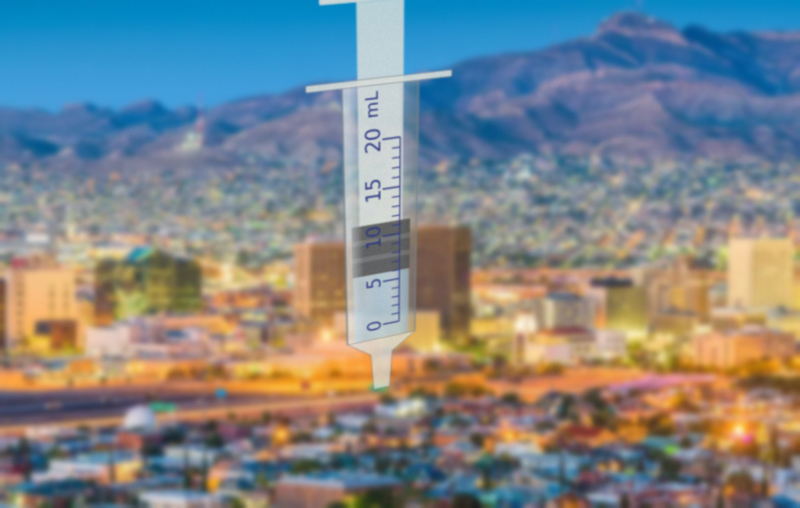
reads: 6mL
